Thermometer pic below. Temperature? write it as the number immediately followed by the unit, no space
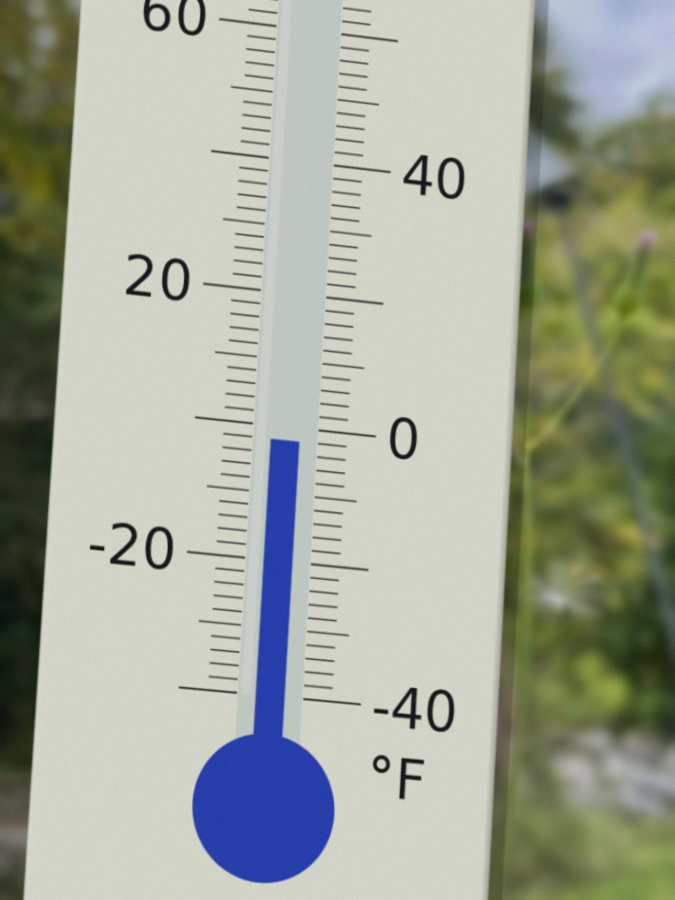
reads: -2°F
